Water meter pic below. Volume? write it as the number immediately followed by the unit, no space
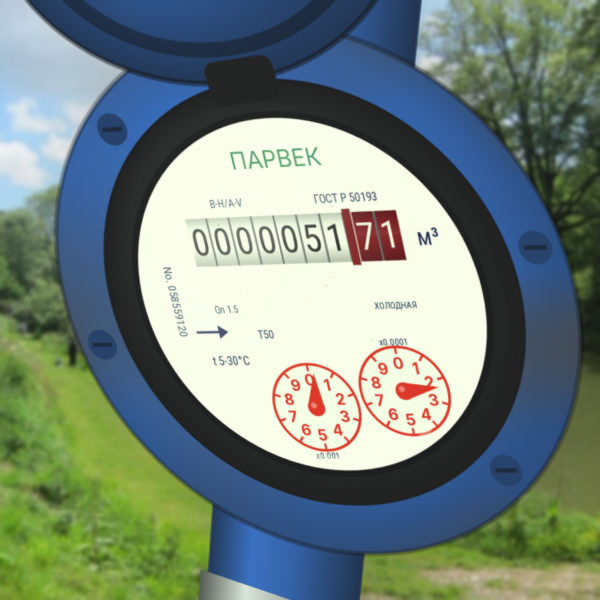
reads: 51.7102m³
